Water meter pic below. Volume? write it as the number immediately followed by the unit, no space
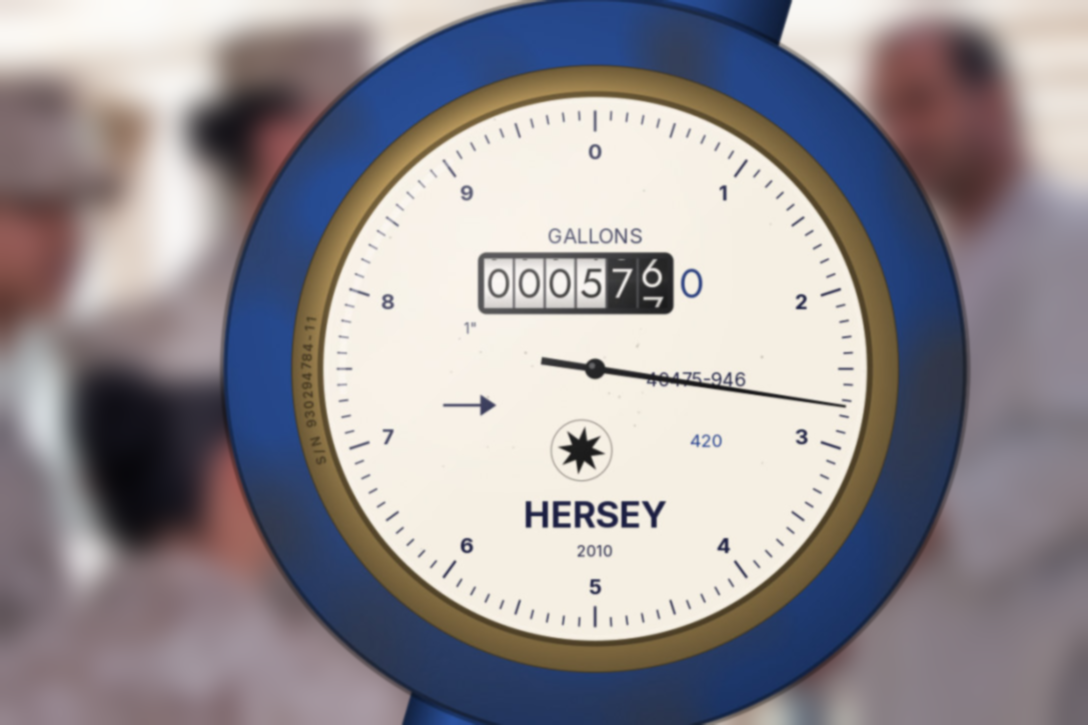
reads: 5762.7gal
